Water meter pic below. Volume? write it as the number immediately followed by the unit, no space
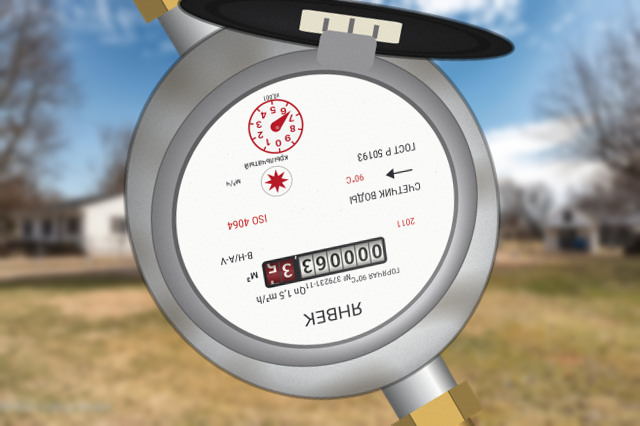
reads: 63.346m³
